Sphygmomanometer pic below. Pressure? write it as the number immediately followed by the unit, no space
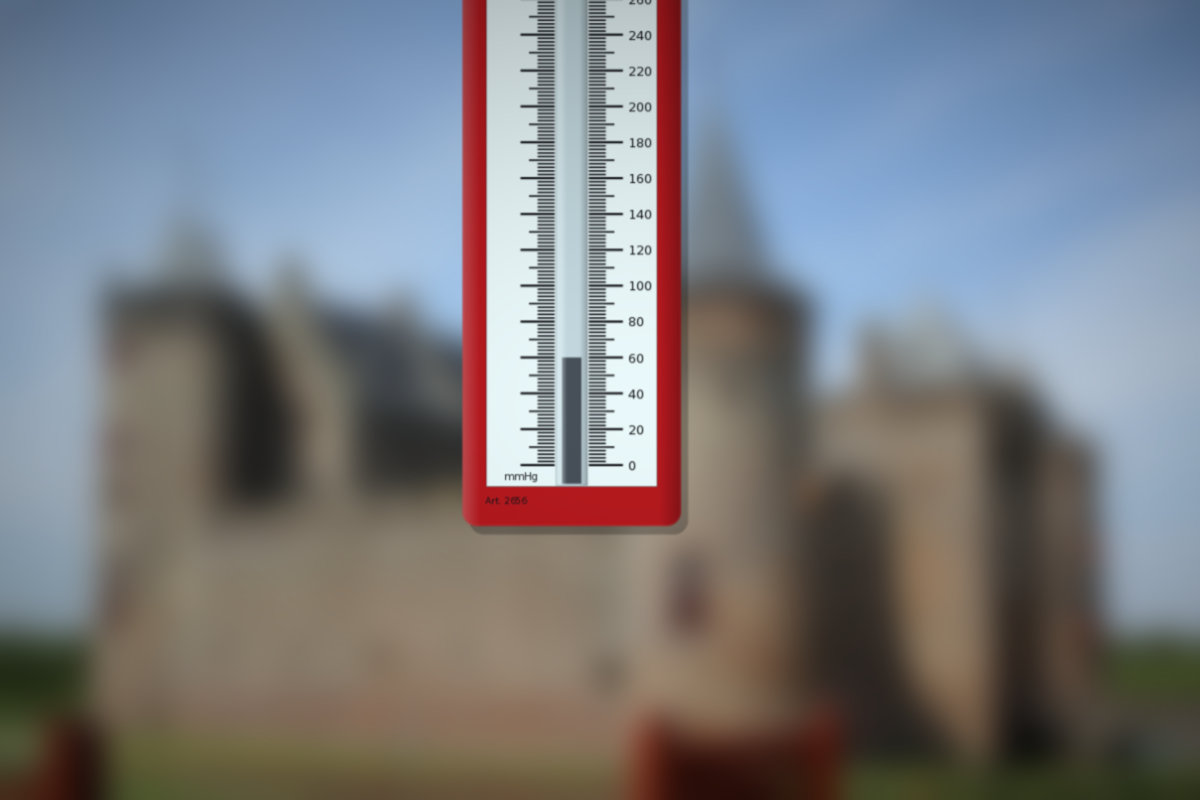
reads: 60mmHg
